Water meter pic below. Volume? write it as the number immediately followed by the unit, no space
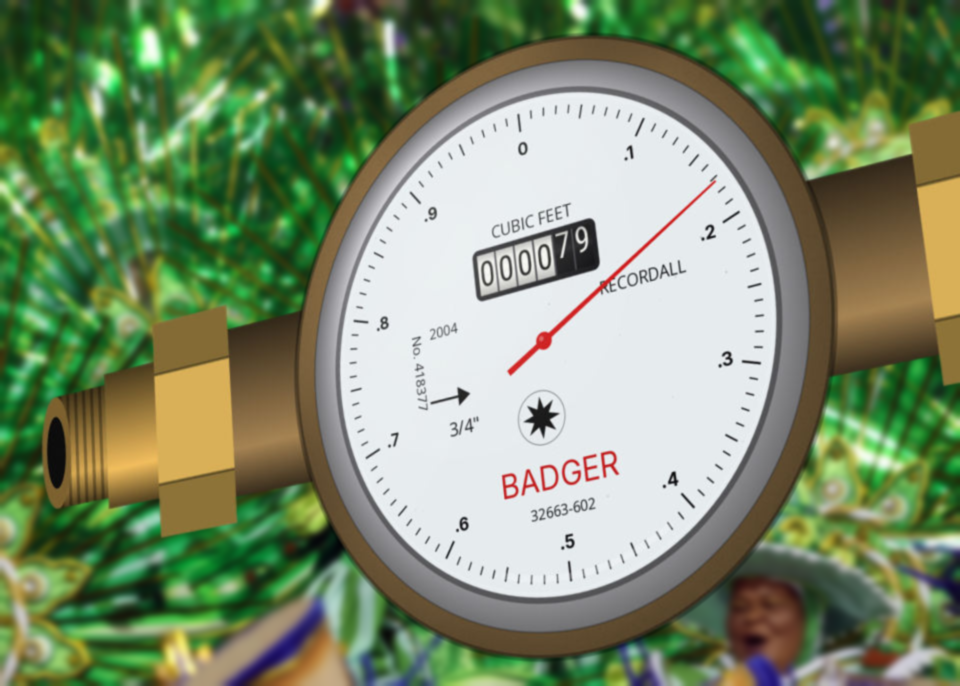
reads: 79.17ft³
